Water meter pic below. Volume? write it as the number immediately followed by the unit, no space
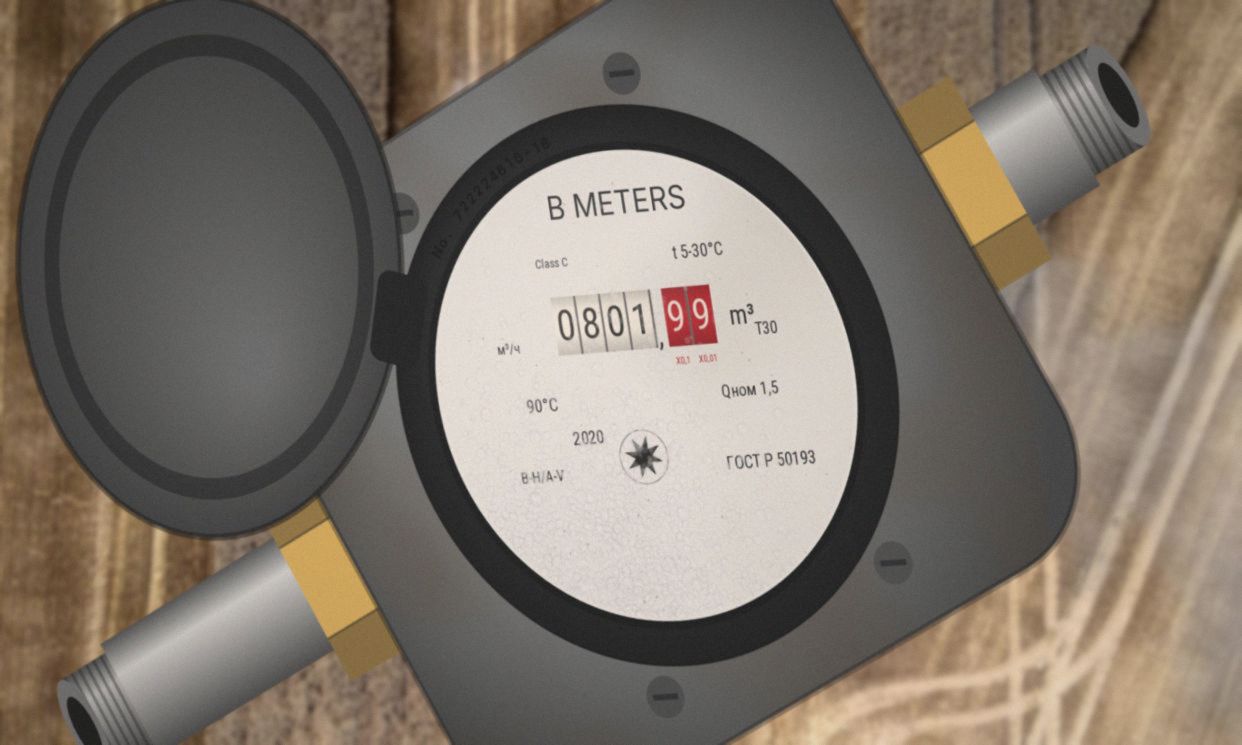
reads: 801.99m³
